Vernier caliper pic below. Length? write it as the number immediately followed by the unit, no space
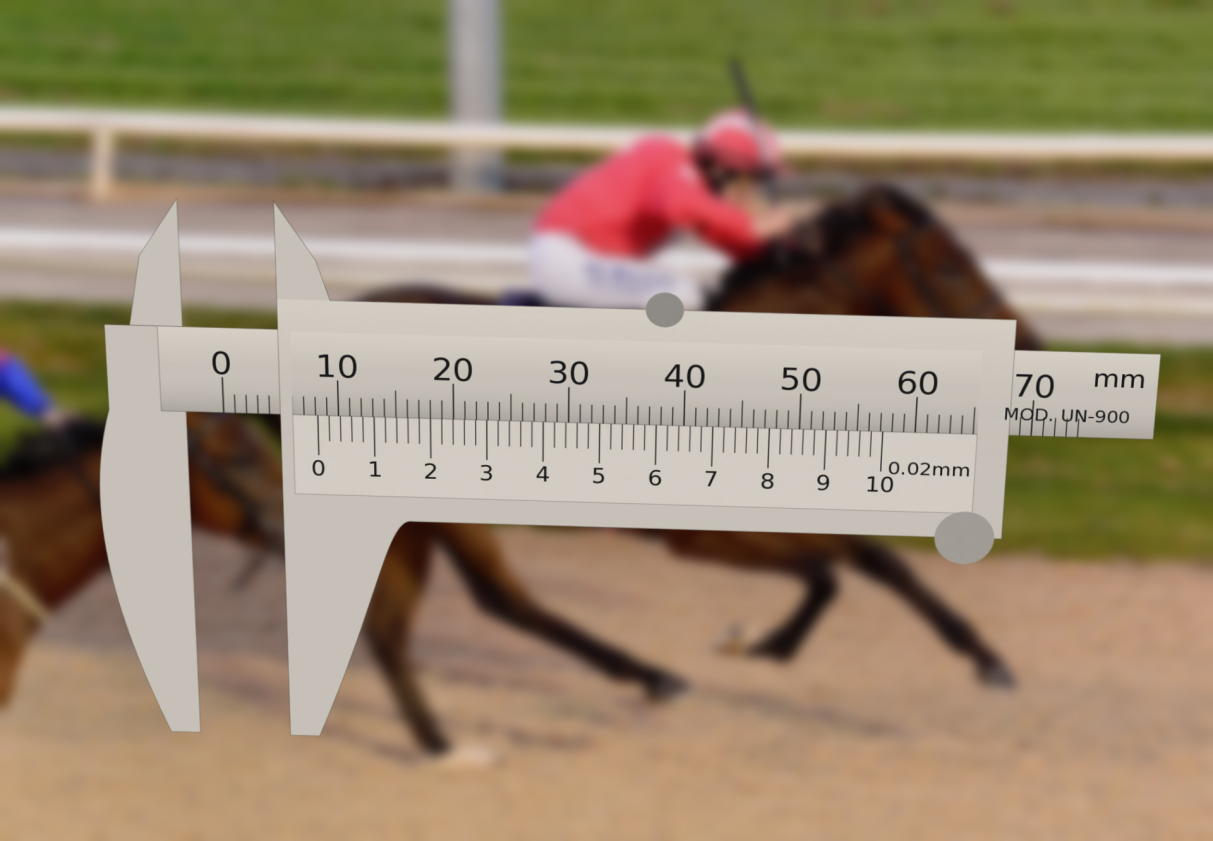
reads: 8.2mm
